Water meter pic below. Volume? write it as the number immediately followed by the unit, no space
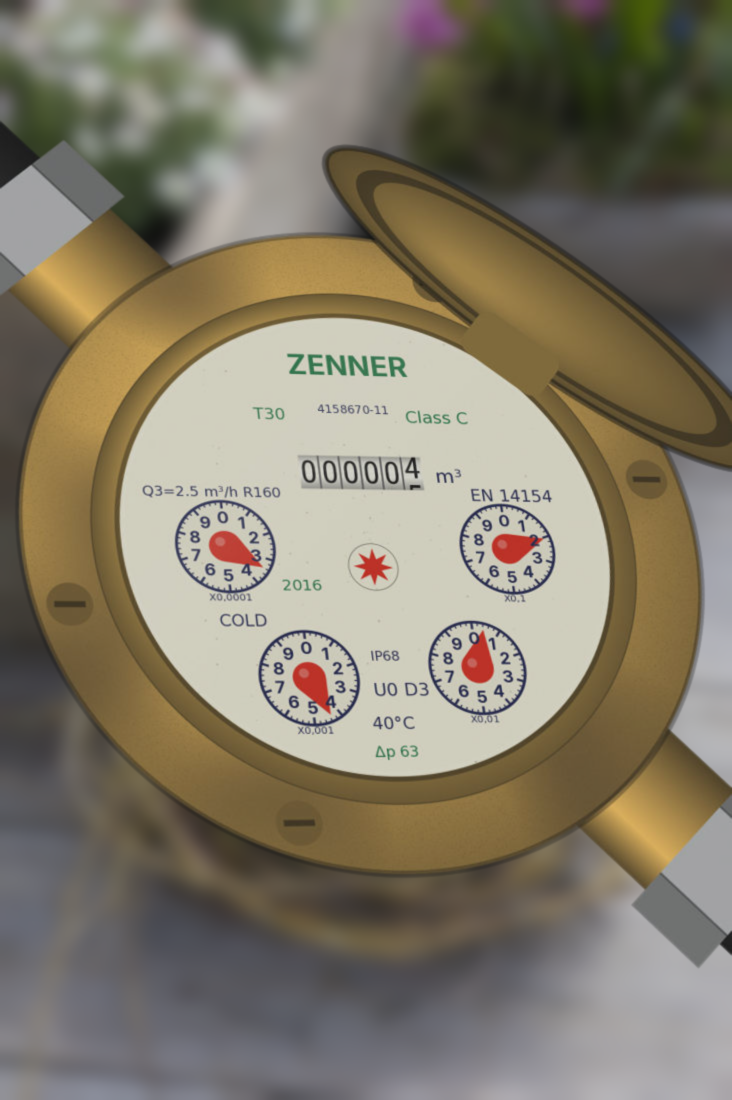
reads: 4.2043m³
